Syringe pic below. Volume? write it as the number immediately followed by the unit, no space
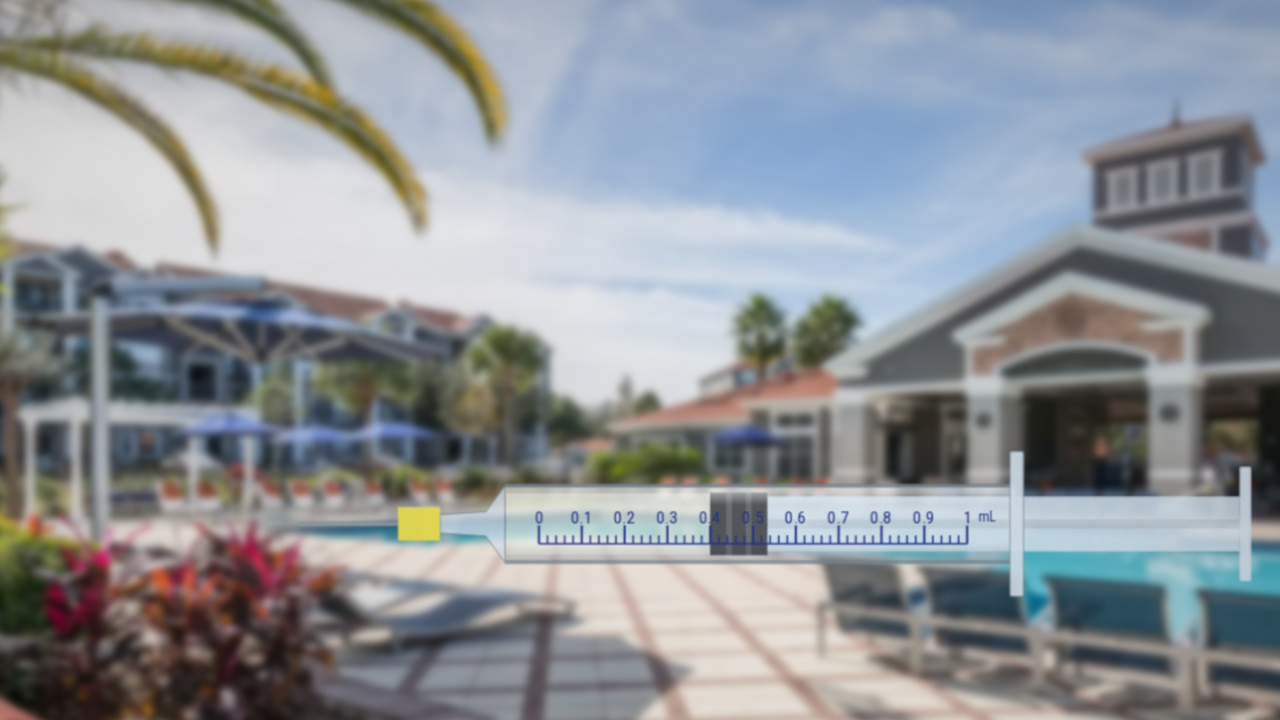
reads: 0.4mL
